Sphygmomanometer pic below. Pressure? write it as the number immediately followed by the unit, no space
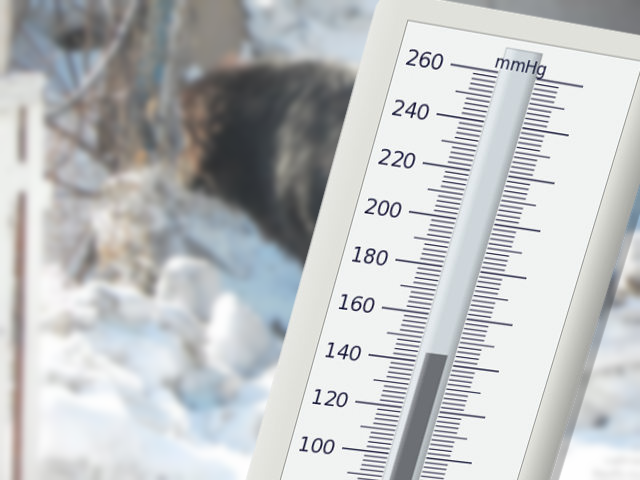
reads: 144mmHg
